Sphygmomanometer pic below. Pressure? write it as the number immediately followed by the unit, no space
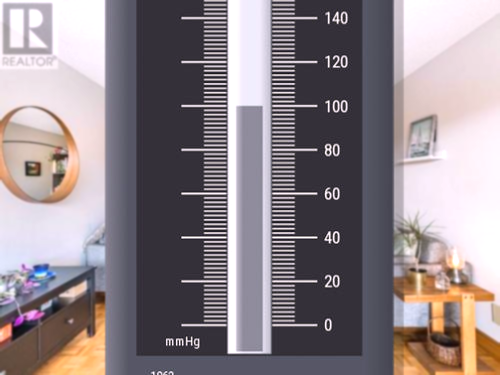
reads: 100mmHg
